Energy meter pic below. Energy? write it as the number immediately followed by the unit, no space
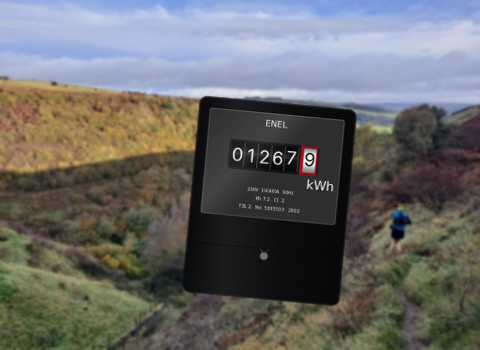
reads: 1267.9kWh
